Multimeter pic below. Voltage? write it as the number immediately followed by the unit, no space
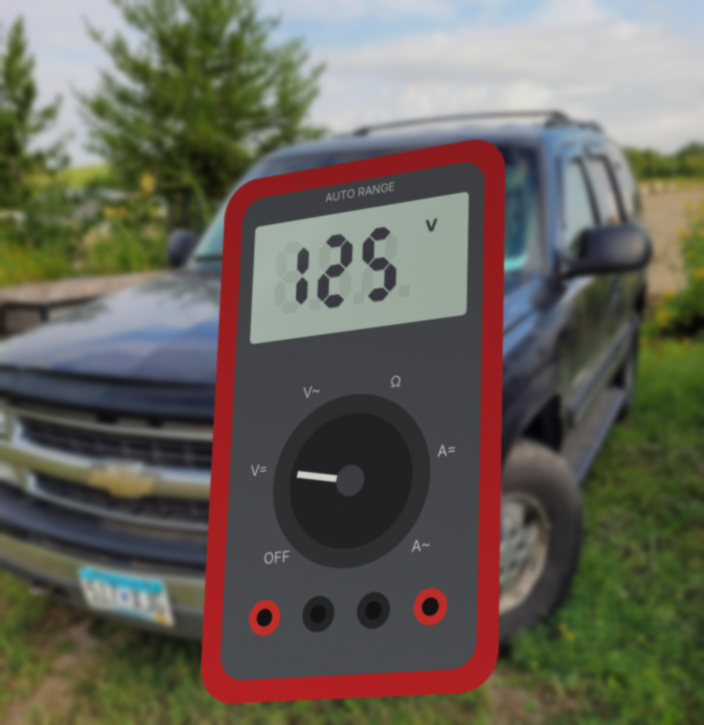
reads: 125V
